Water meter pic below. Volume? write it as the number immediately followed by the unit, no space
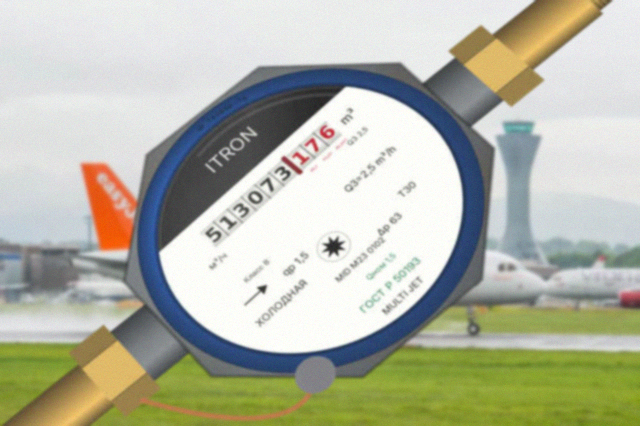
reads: 513073.176m³
